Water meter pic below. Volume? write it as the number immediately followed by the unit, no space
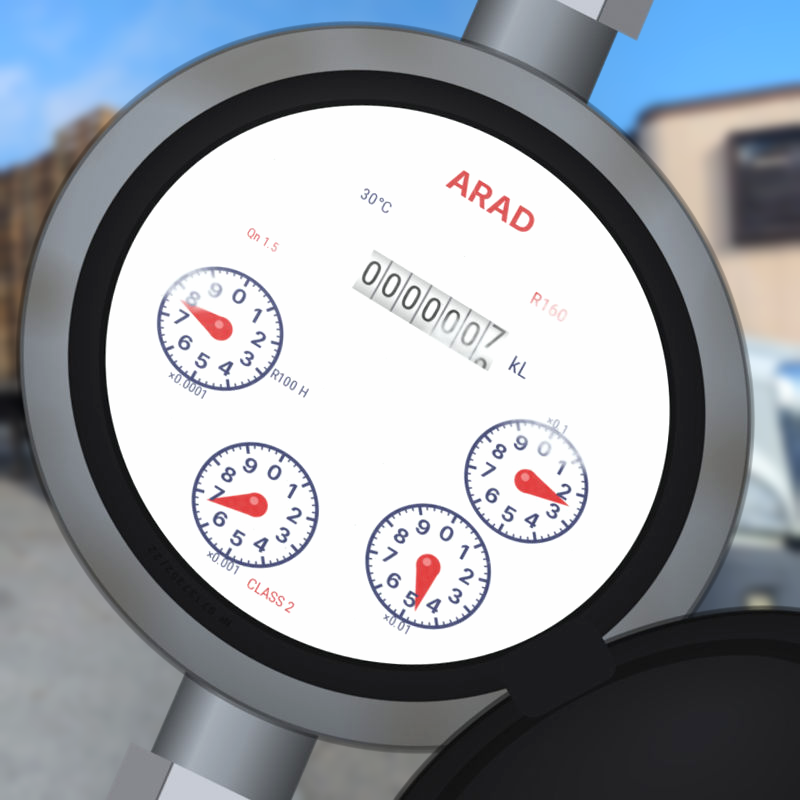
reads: 7.2467kL
